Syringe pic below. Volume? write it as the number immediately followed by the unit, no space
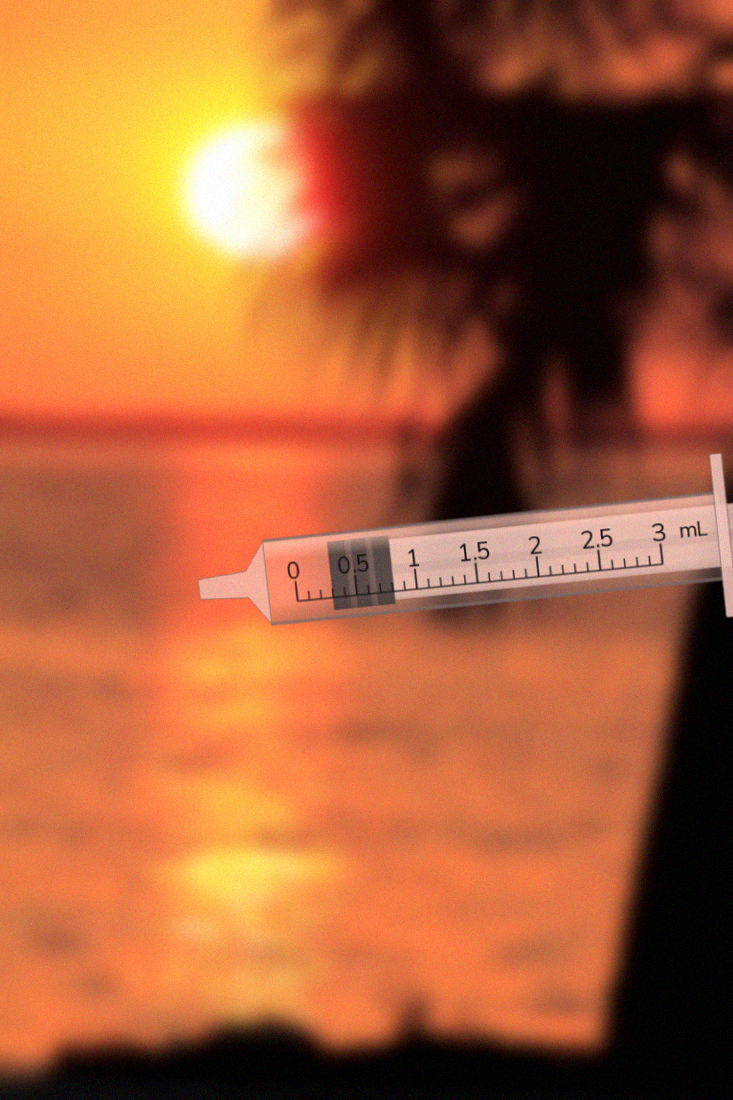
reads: 0.3mL
